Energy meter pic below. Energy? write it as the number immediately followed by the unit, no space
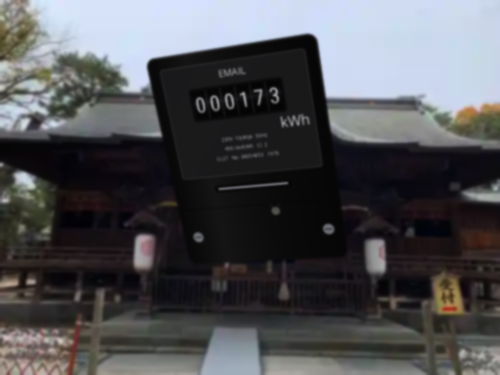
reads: 173kWh
